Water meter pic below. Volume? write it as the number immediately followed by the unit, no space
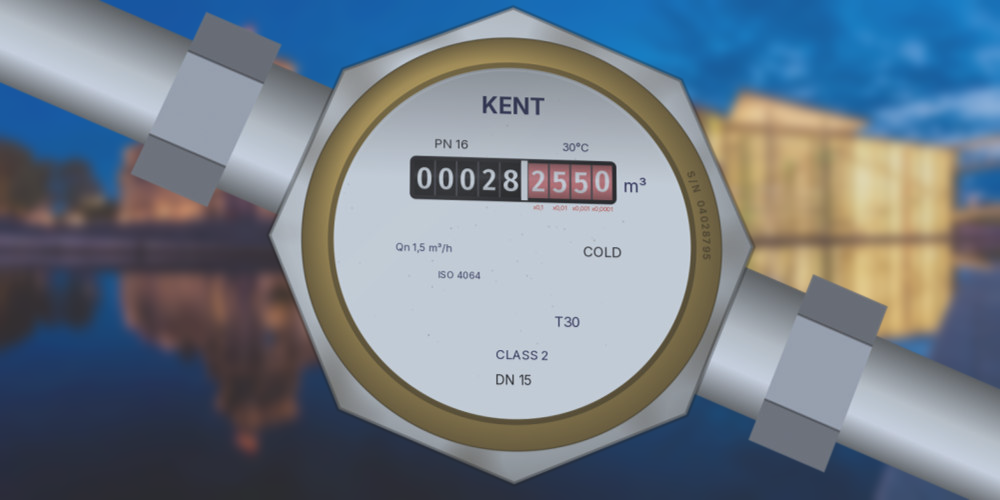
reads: 28.2550m³
